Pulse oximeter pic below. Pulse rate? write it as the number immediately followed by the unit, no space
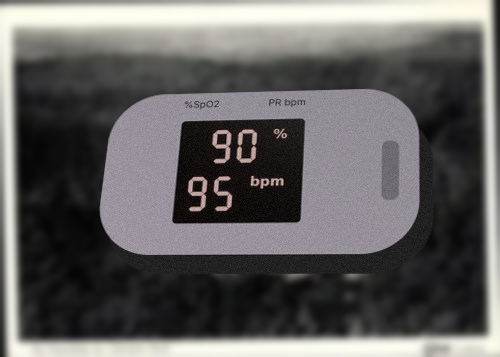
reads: 95bpm
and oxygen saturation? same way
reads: 90%
